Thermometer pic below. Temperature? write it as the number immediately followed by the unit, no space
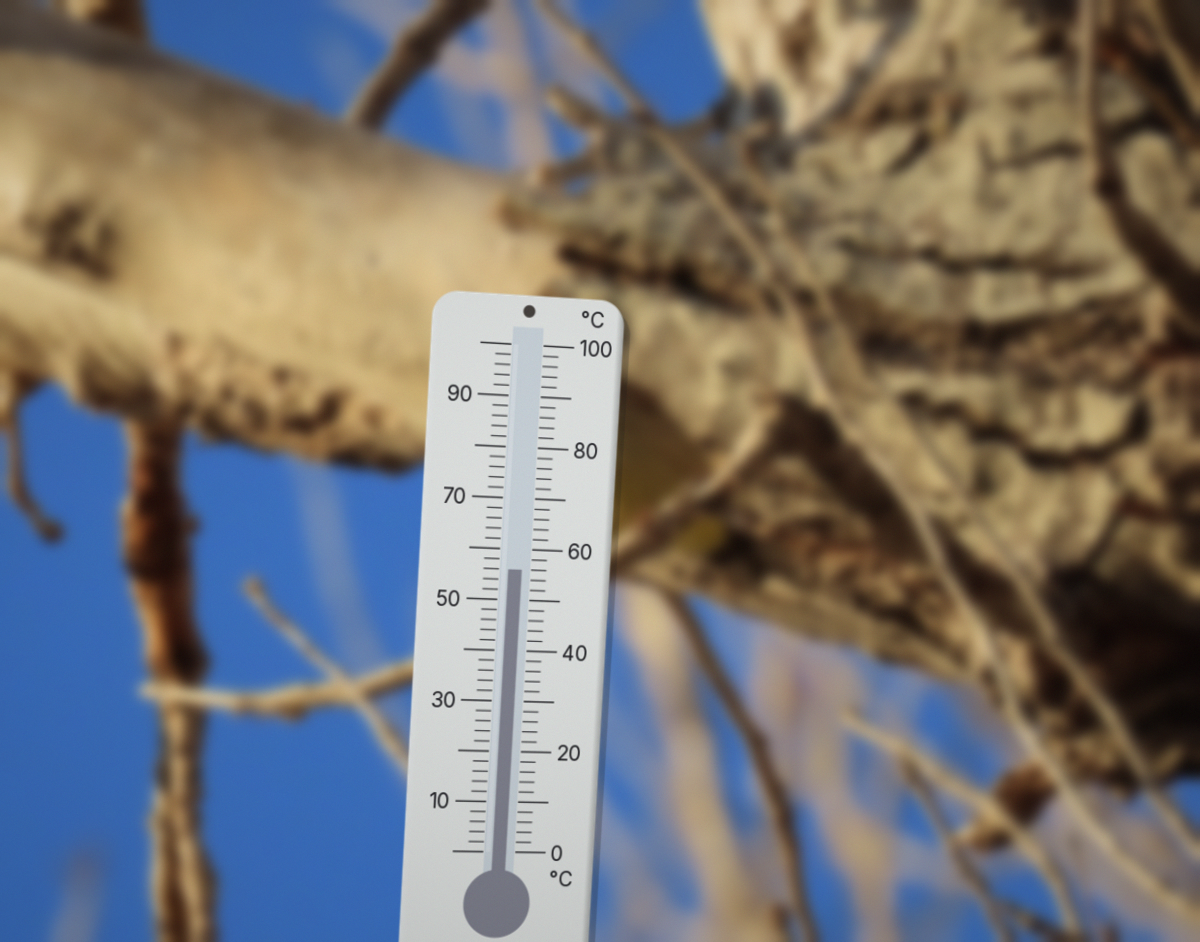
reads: 56°C
